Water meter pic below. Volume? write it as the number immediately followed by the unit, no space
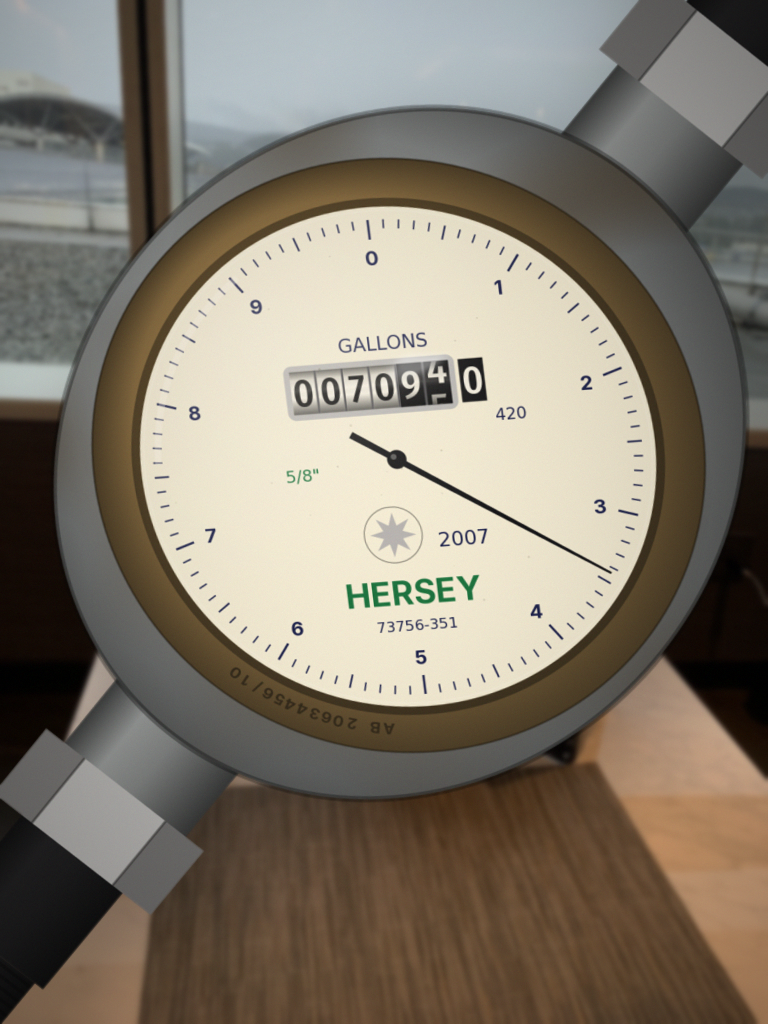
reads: 70943.4gal
